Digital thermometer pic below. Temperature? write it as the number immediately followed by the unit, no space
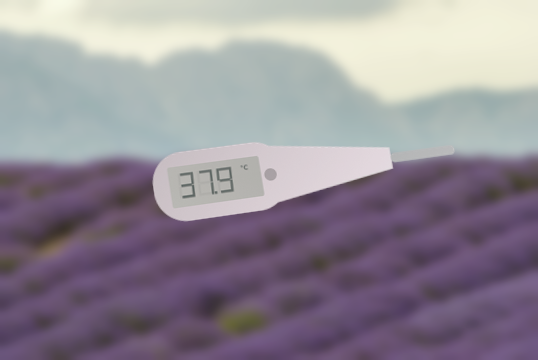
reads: 37.9°C
